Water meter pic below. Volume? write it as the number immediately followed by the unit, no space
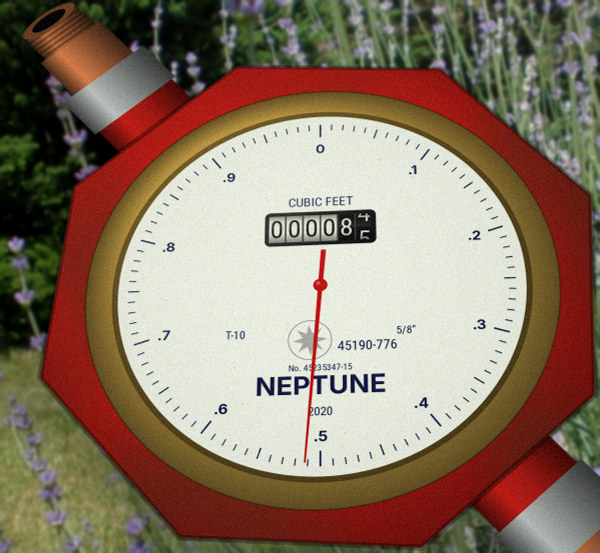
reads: 84.51ft³
